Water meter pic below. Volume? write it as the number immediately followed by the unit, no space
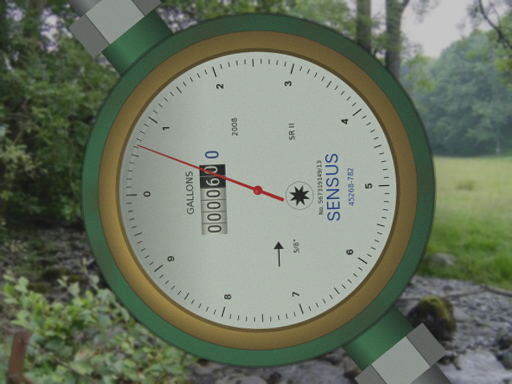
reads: 600.6gal
